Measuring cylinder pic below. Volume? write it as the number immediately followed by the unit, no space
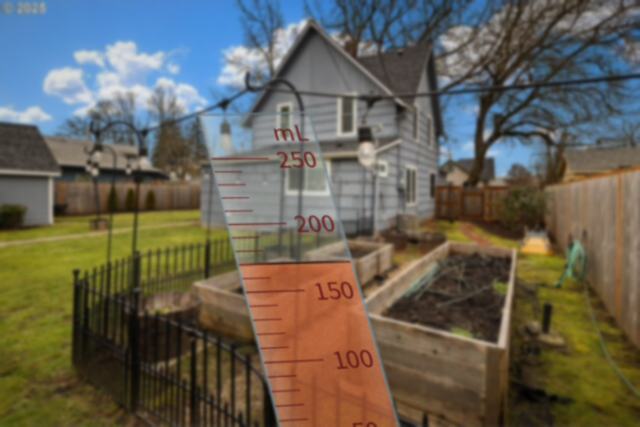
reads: 170mL
